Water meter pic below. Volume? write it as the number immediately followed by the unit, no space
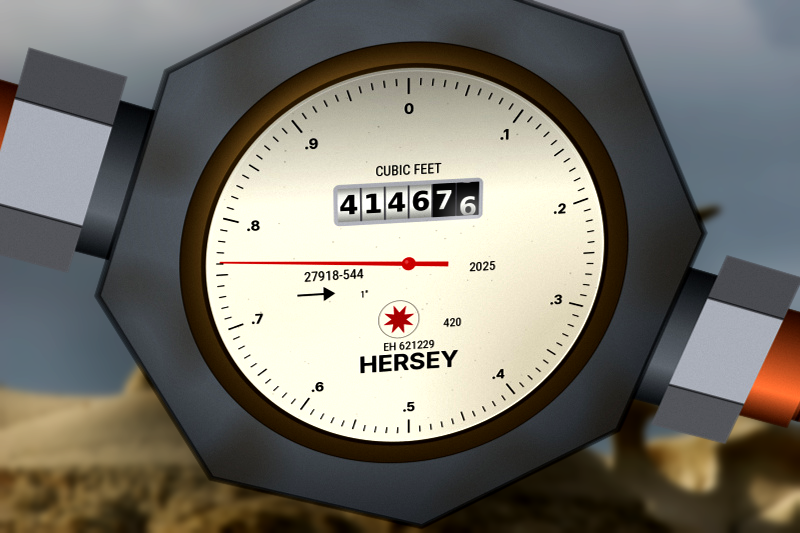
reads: 414675.76ft³
